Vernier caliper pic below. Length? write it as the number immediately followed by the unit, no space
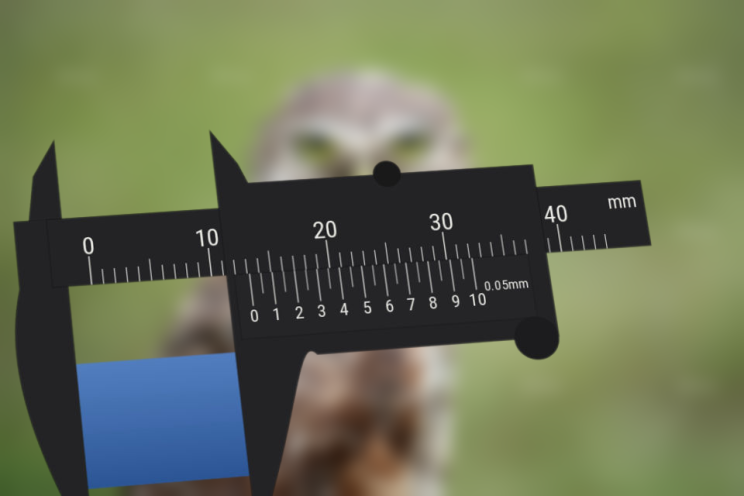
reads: 13.2mm
